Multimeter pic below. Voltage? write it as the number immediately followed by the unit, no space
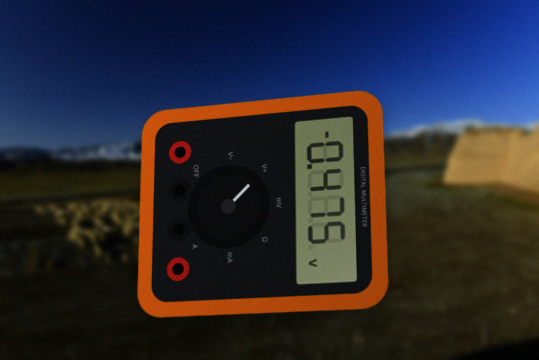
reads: -0.475V
